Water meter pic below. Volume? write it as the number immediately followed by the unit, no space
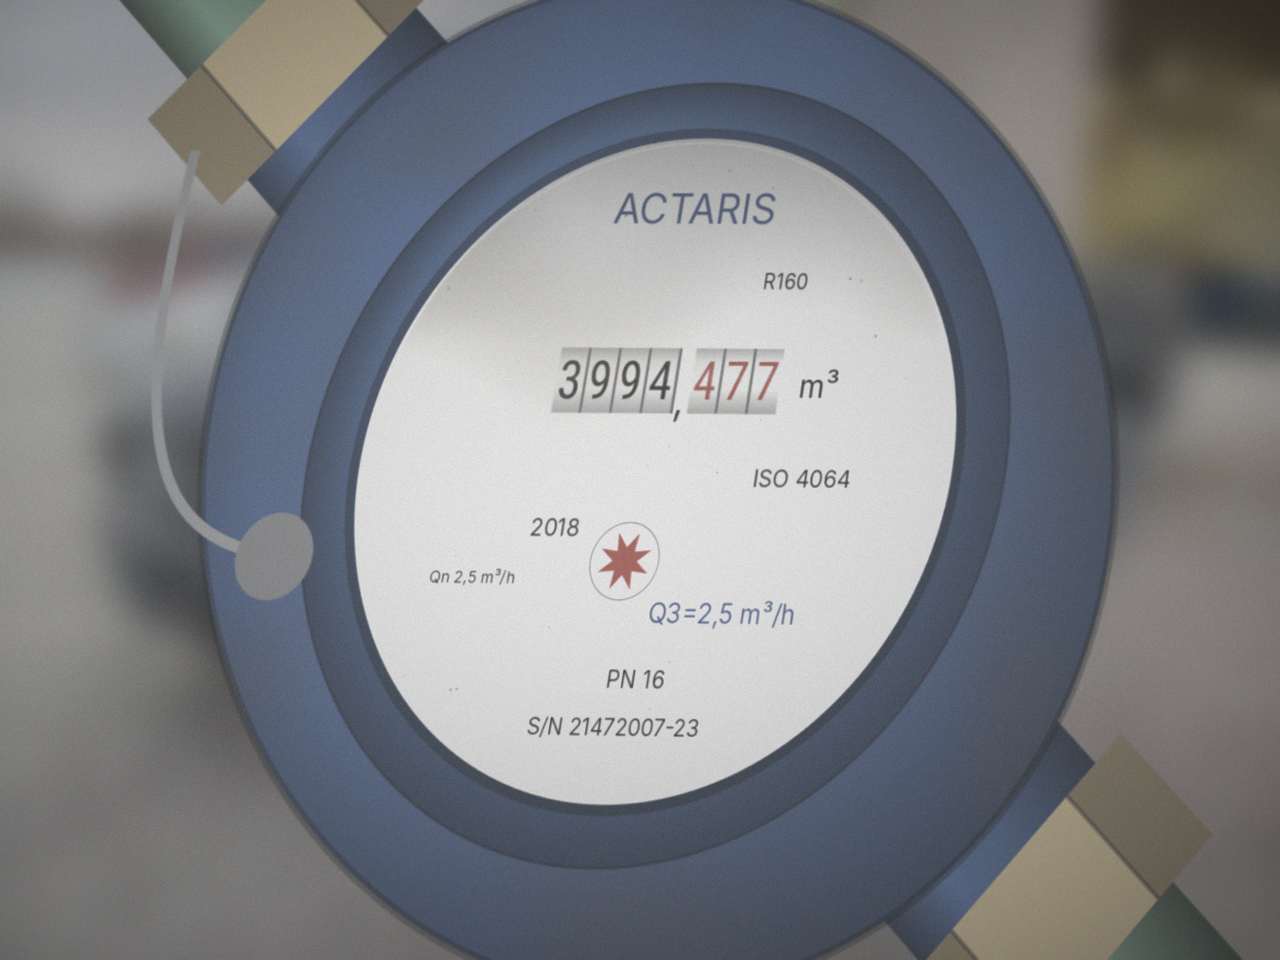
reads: 3994.477m³
